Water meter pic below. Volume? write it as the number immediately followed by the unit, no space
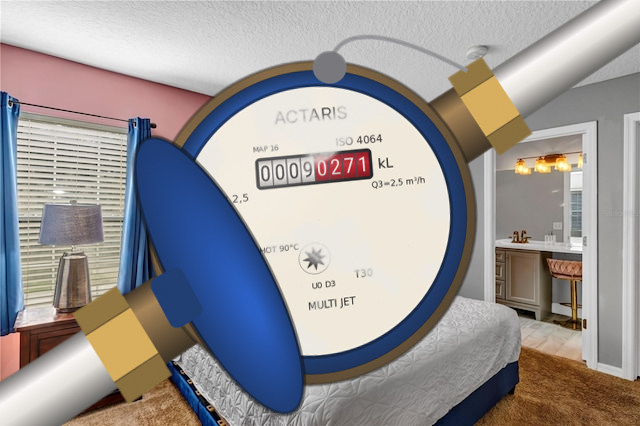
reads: 9.0271kL
